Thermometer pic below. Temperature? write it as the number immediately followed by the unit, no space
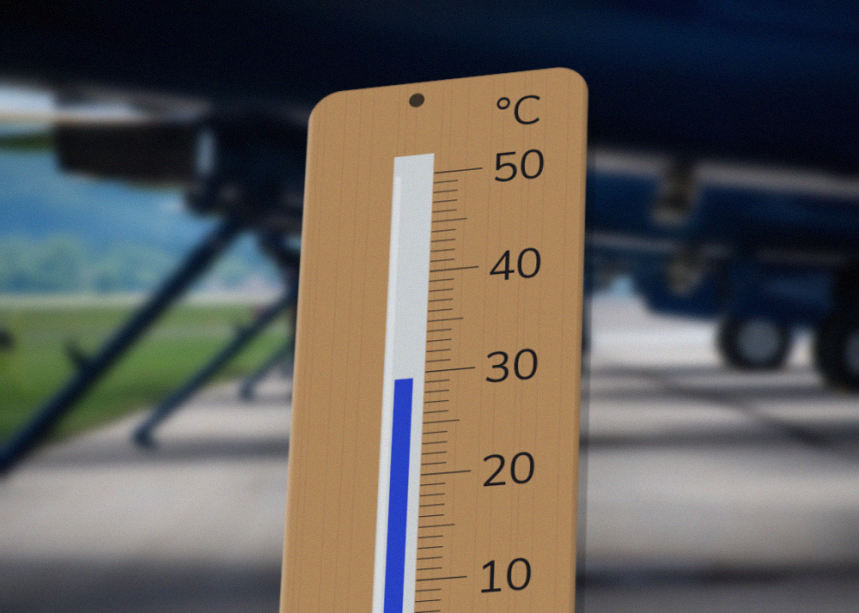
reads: 29.5°C
